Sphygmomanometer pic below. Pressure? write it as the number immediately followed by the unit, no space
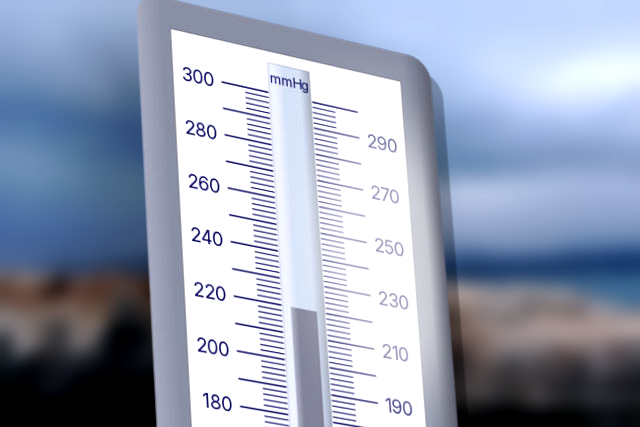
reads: 220mmHg
